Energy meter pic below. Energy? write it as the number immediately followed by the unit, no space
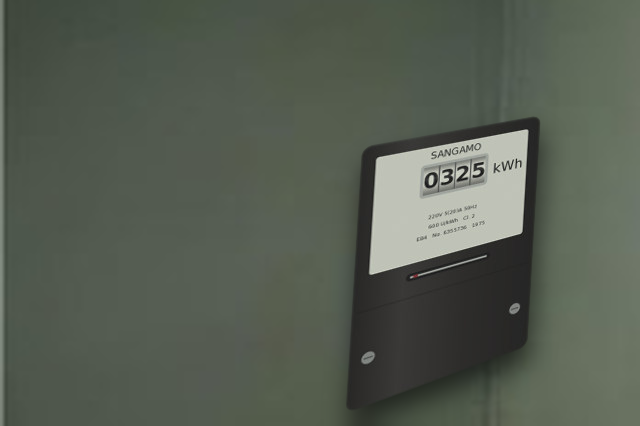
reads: 325kWh
